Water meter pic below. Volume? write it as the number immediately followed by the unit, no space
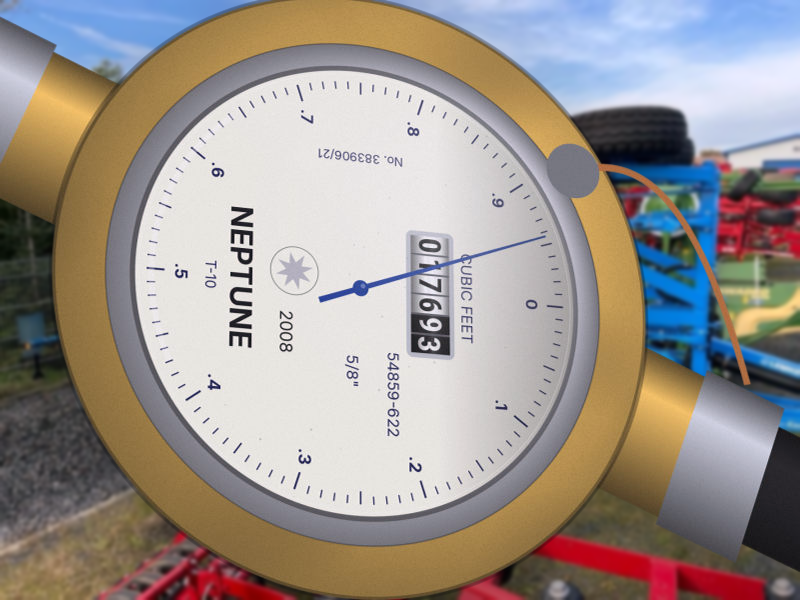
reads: 17692.94ft³
